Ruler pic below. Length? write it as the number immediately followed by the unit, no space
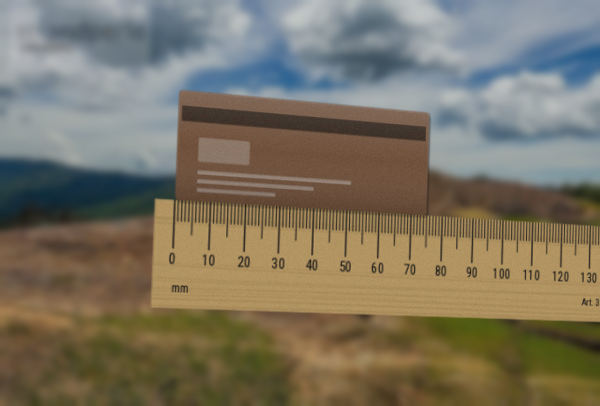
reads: 75mm
